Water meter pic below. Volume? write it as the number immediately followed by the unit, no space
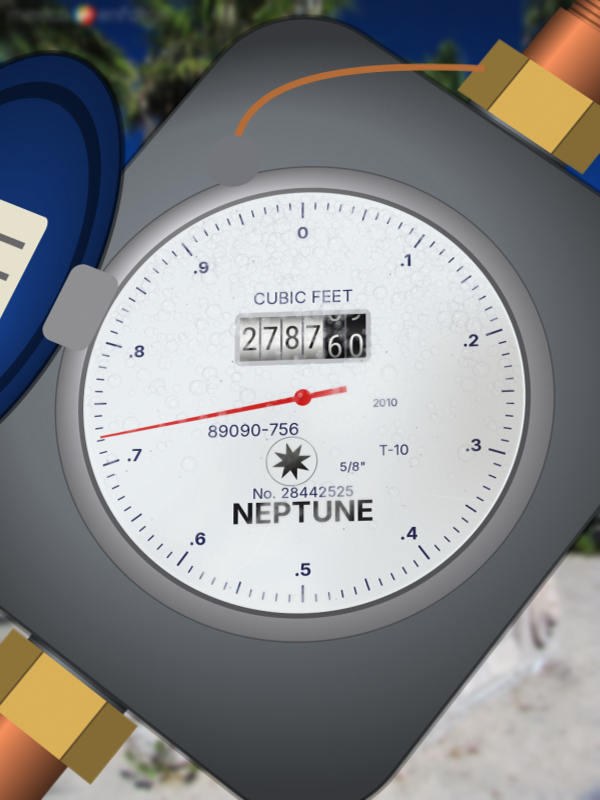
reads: 278759.72ft³
